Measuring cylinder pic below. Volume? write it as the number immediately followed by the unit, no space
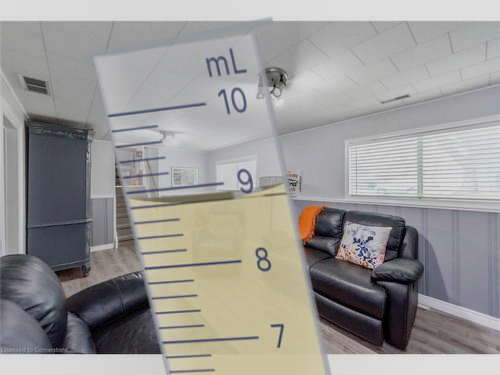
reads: 8.8mL
